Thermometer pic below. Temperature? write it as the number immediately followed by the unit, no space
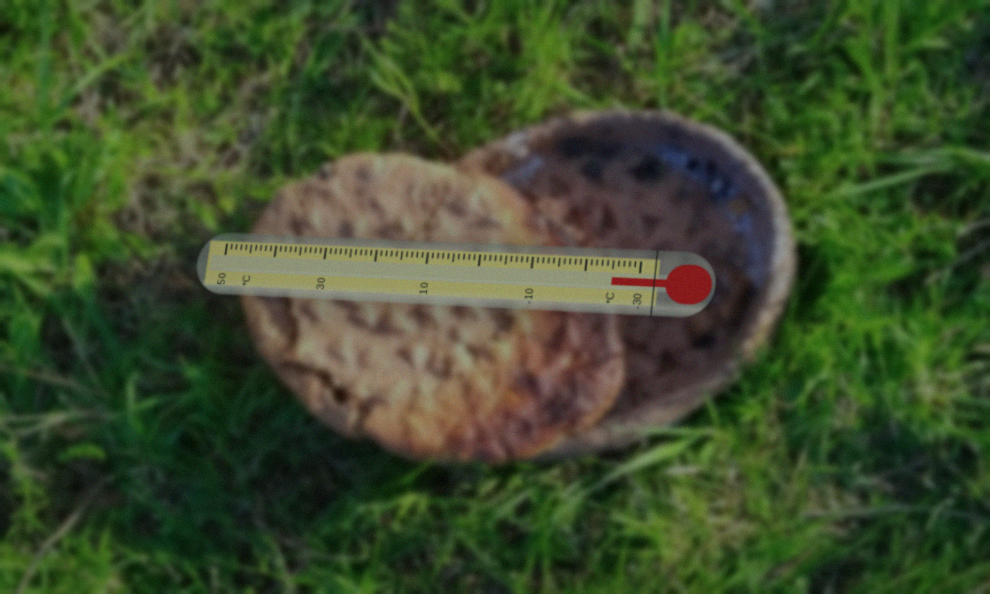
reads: -25°C
